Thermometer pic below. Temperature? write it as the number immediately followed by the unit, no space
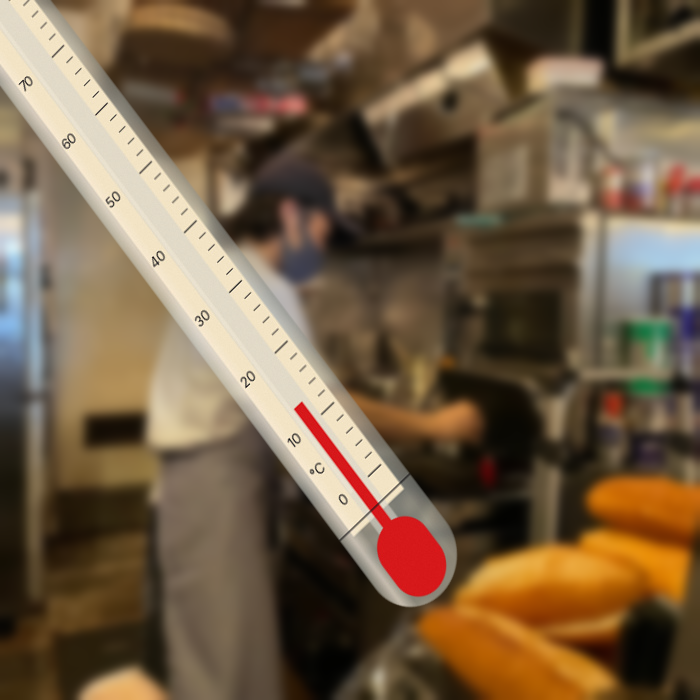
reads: 13°C
